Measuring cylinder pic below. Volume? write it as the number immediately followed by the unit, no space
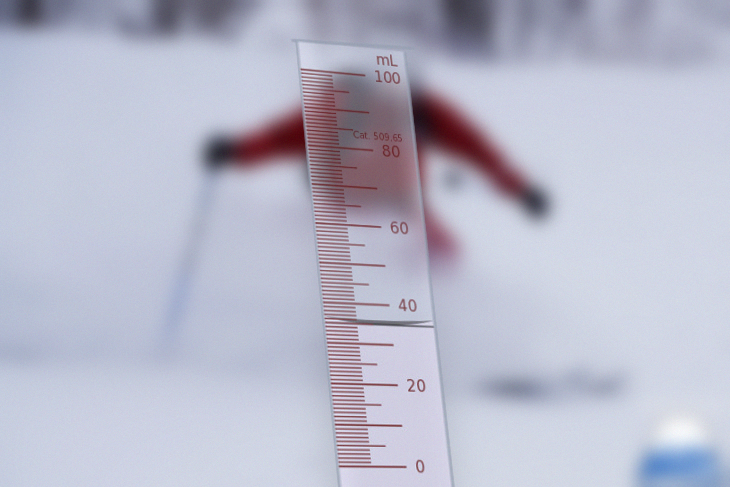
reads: 35mL
